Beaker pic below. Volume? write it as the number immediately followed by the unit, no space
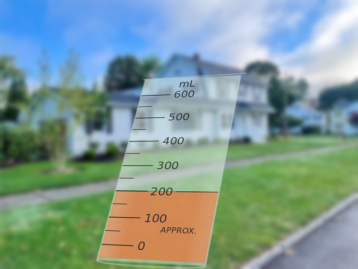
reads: 200mL
